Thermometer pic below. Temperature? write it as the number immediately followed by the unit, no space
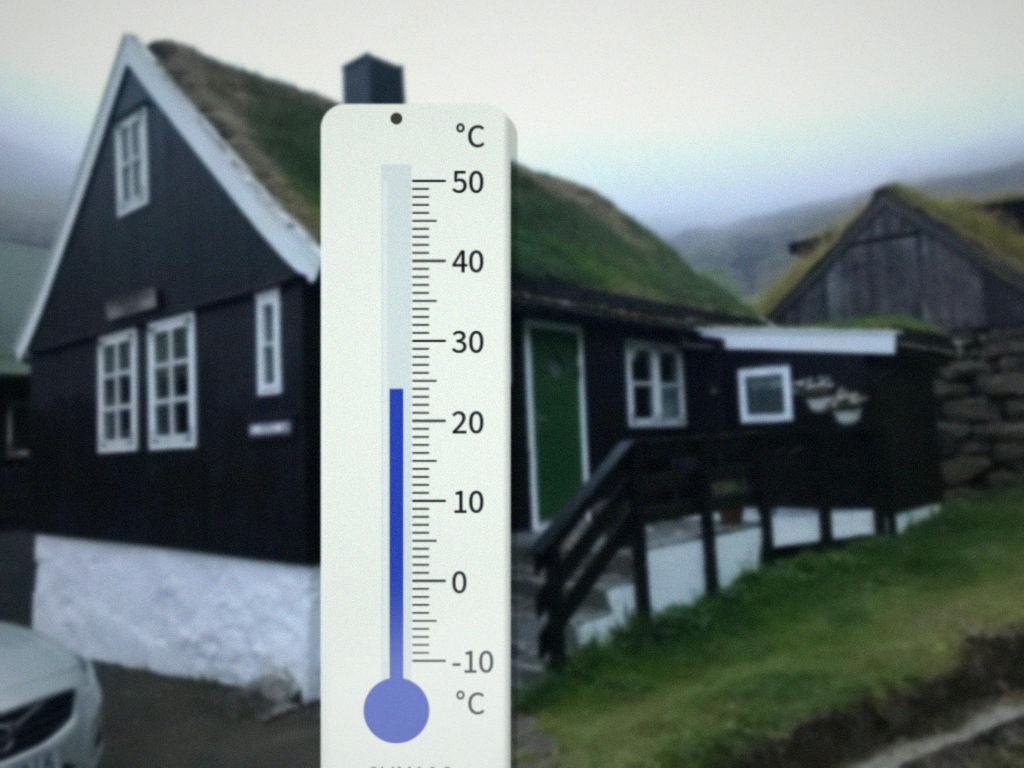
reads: 24°C
